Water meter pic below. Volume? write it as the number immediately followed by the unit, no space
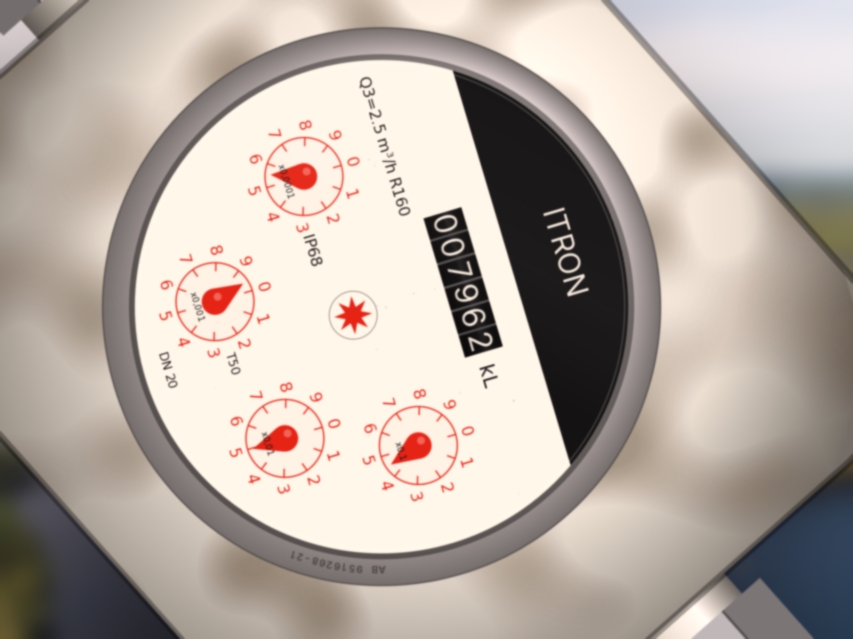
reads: 7962.4495kL
